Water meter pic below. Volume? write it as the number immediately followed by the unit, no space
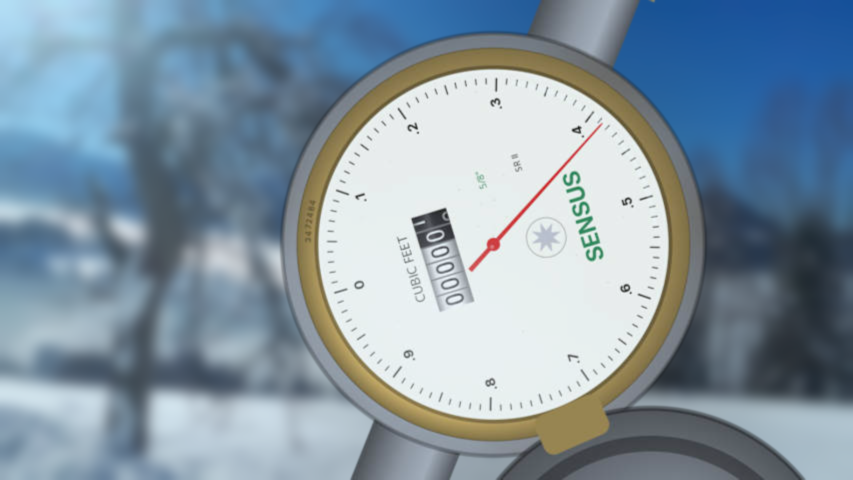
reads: 1.41ft³
